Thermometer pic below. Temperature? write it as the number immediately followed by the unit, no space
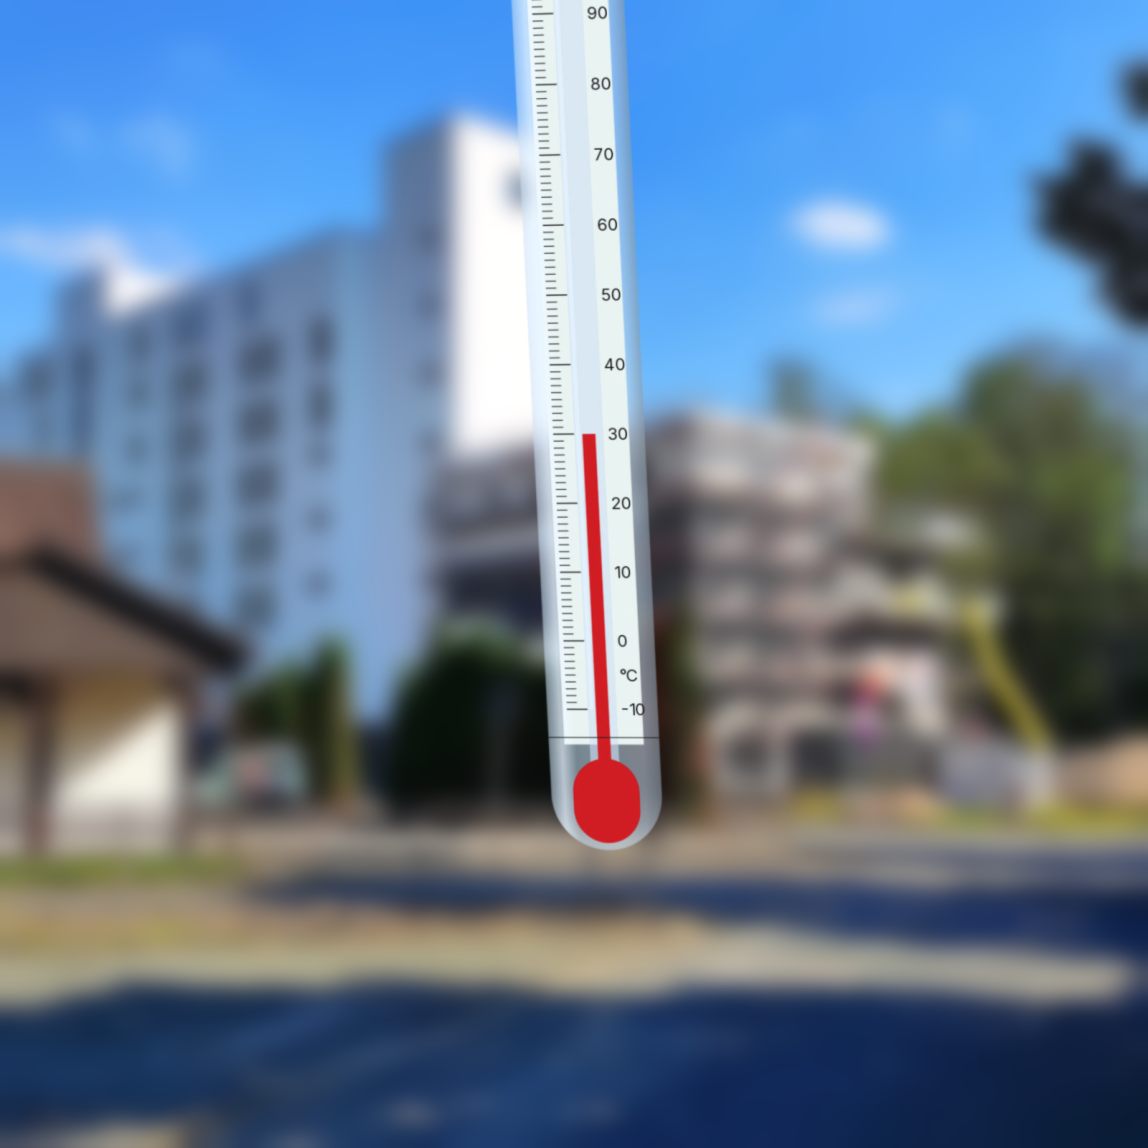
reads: 30°C
